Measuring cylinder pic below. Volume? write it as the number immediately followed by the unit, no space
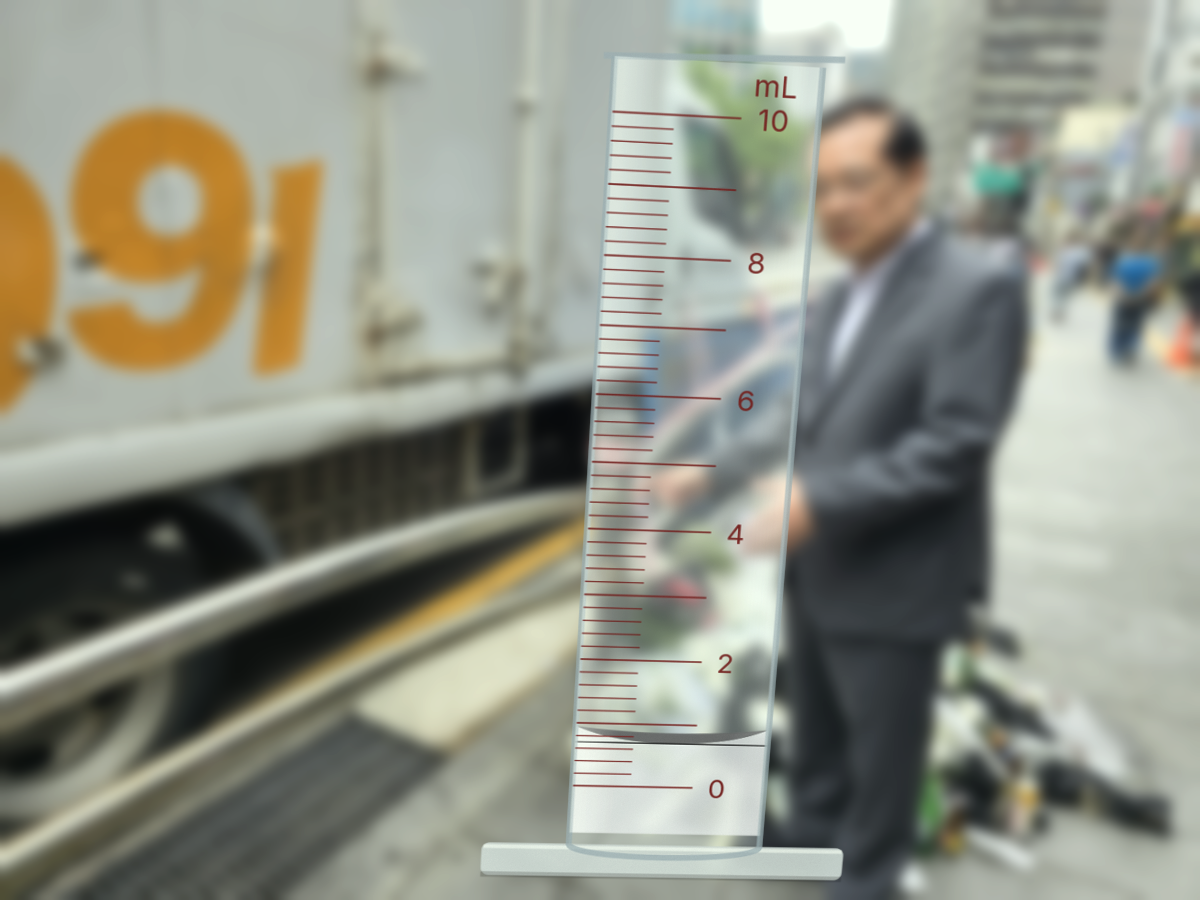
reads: 0.7mL
